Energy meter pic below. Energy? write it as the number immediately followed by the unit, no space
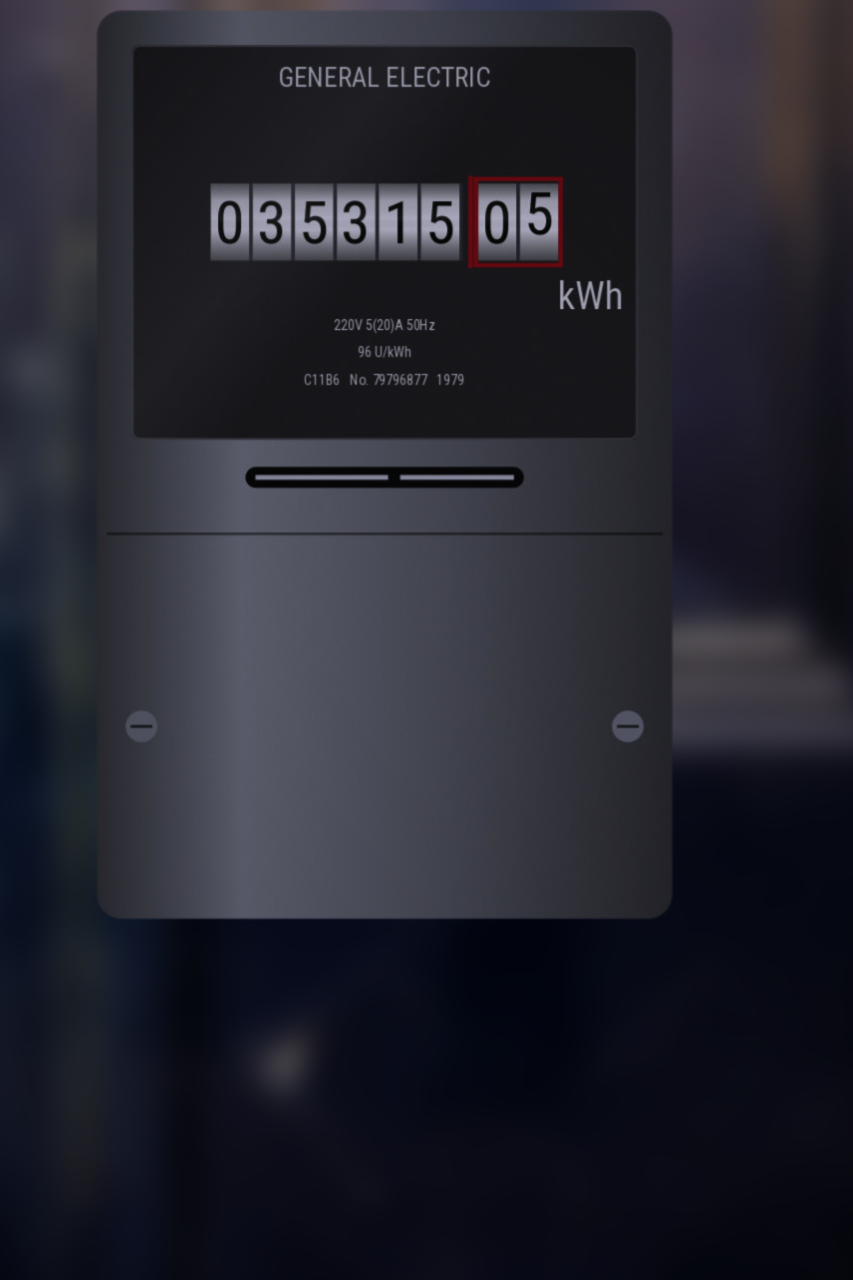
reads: 35315.05kWh
